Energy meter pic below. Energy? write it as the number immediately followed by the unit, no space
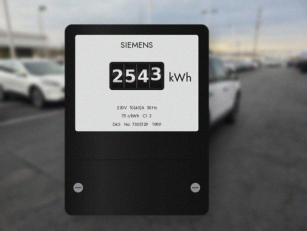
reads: 2543kWh
